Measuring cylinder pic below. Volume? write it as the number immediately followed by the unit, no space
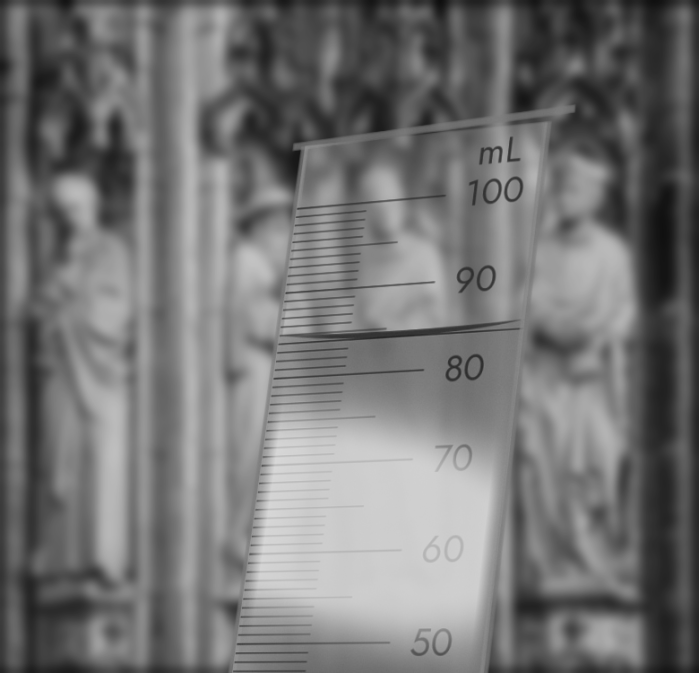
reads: 84mL
